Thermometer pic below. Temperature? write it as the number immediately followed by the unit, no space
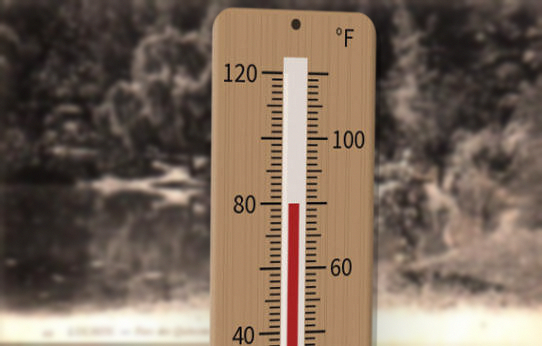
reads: 80°F
